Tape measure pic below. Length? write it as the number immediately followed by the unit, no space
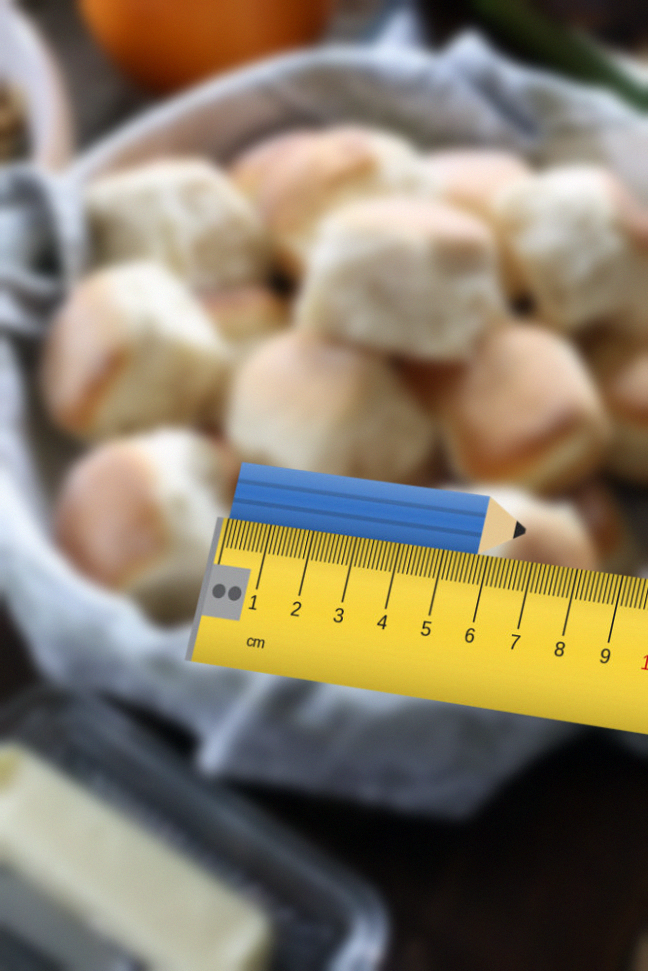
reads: 6.7cm
